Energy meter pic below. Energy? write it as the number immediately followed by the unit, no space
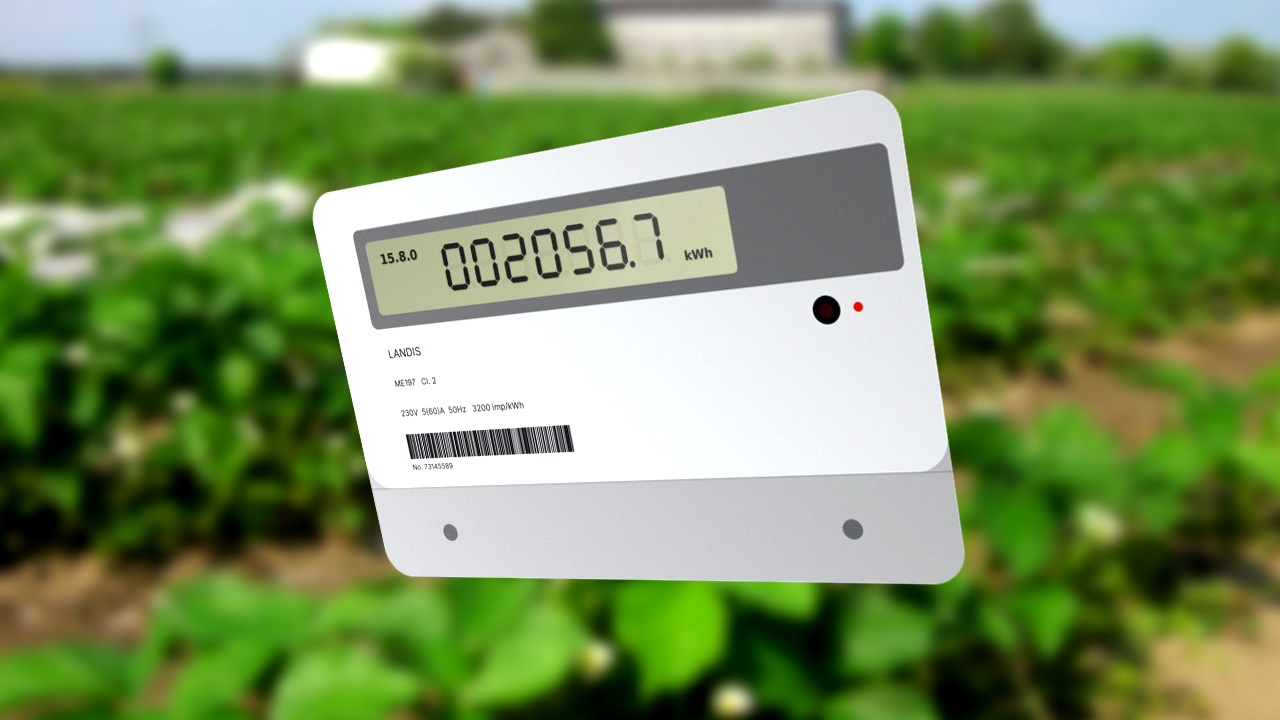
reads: 2056.7kWh
